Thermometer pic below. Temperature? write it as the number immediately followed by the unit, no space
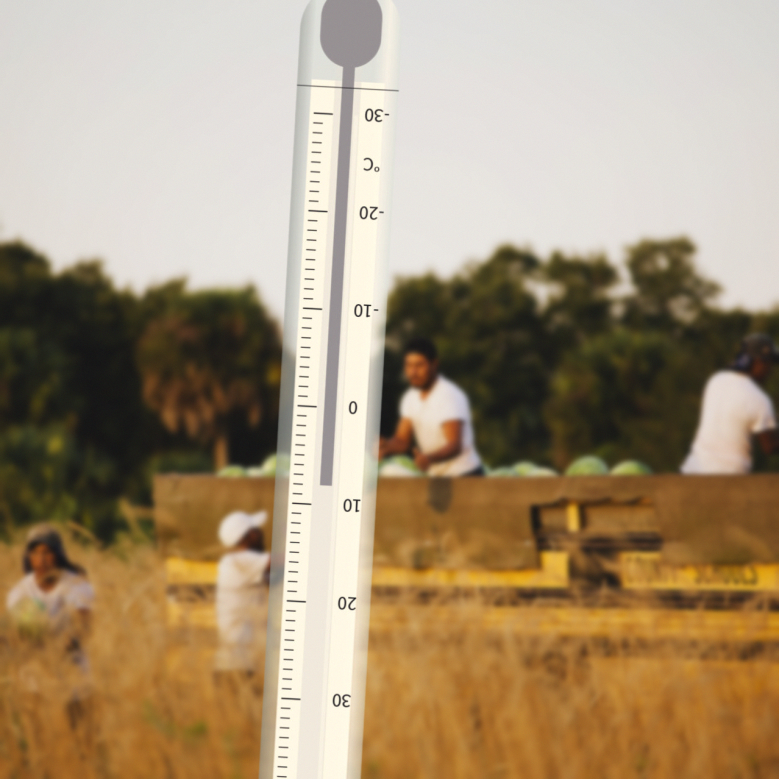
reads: 8°C
